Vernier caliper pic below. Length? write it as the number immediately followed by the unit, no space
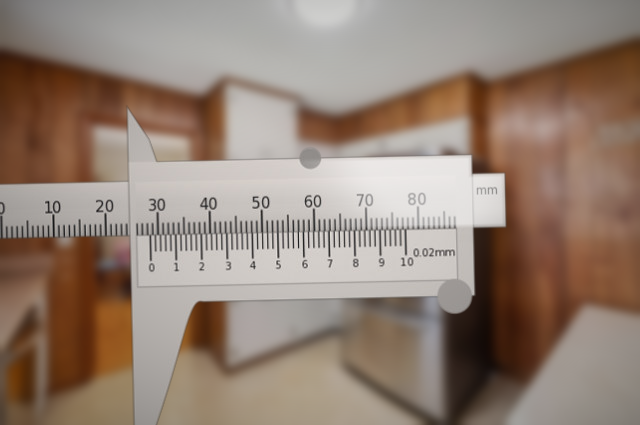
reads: 28.5mm
